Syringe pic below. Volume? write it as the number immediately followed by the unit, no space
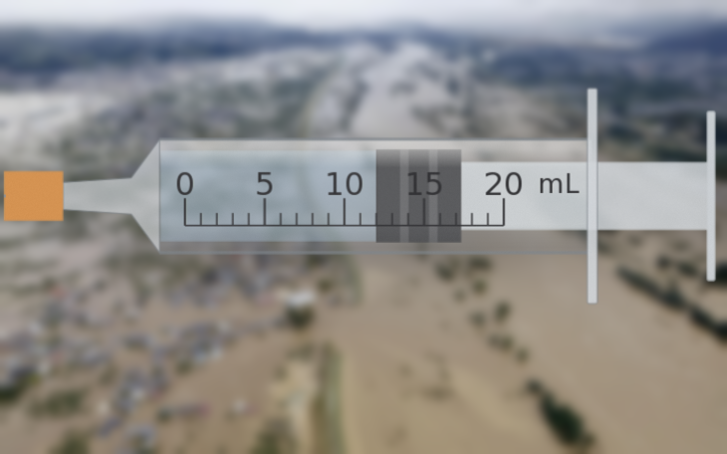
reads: 12mL
